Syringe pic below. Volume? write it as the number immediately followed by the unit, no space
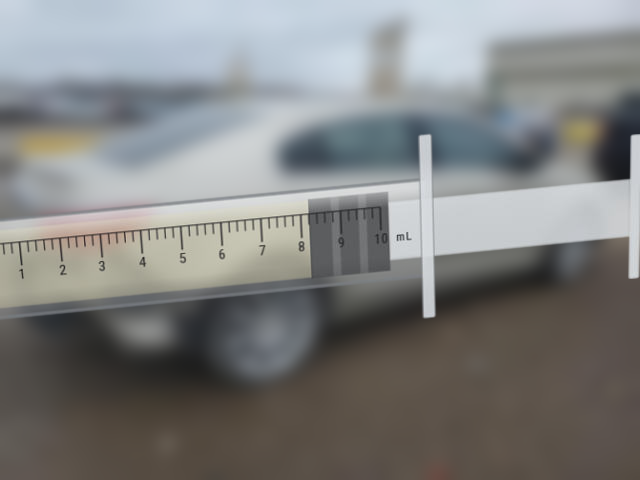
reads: 8.2mL
